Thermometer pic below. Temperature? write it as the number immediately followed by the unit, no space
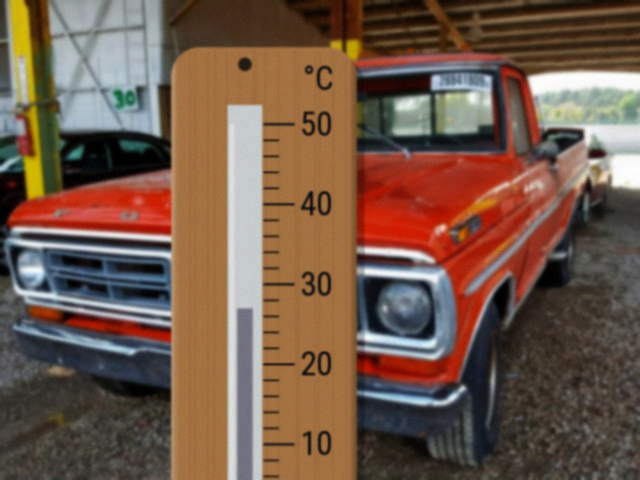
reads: 27°C
